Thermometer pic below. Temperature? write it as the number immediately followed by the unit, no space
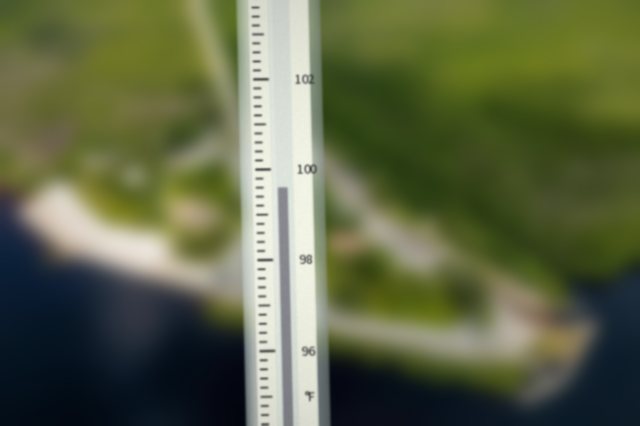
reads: 99.6°F
